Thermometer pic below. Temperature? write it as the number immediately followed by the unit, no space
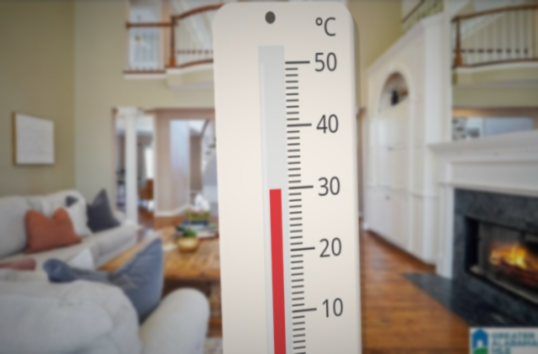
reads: 30°C
